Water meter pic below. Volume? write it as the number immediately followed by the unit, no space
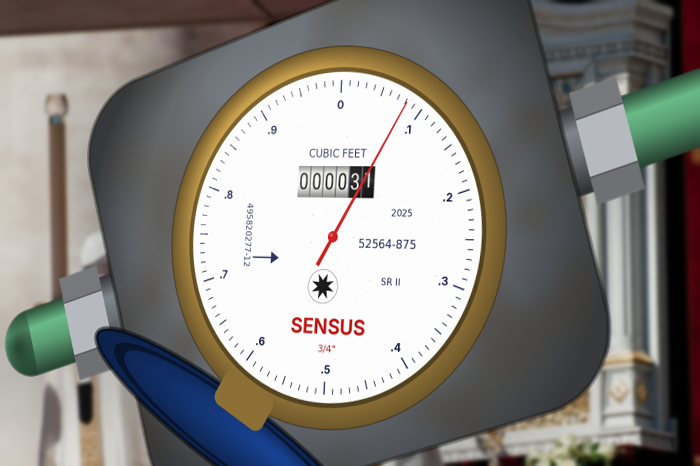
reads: 31.08ft³
